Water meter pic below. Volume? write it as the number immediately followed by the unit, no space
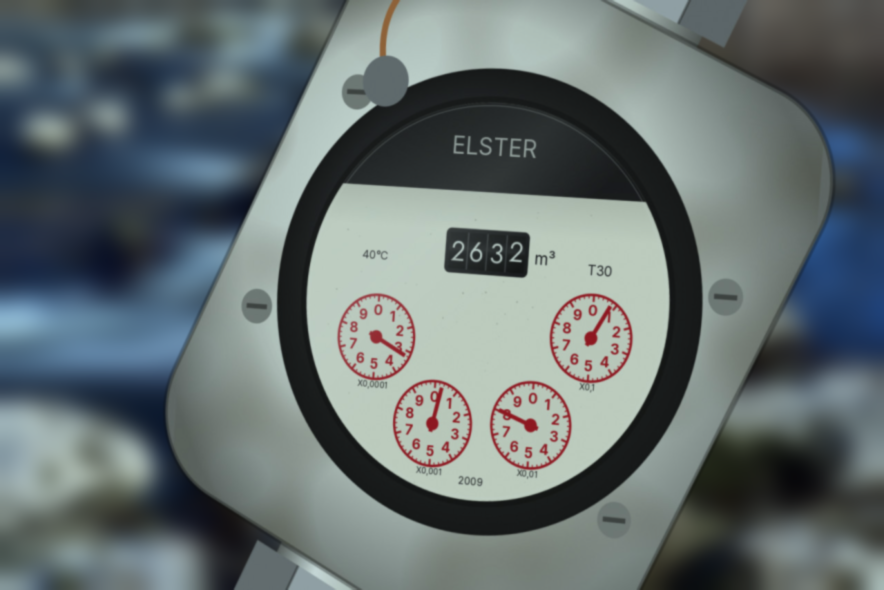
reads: 2632.0803m³
